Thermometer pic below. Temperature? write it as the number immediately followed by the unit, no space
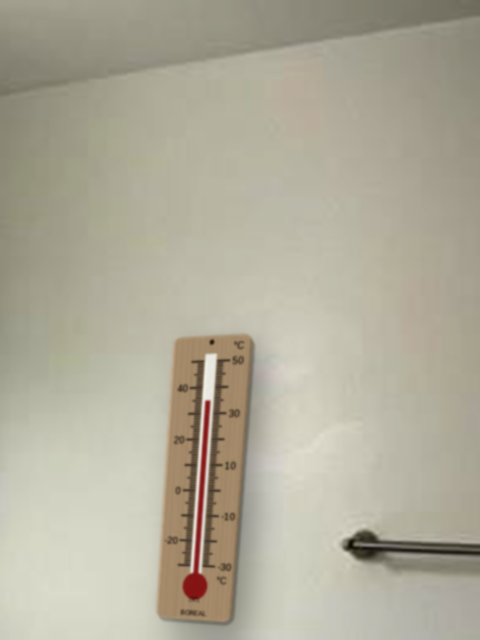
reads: 35°C
